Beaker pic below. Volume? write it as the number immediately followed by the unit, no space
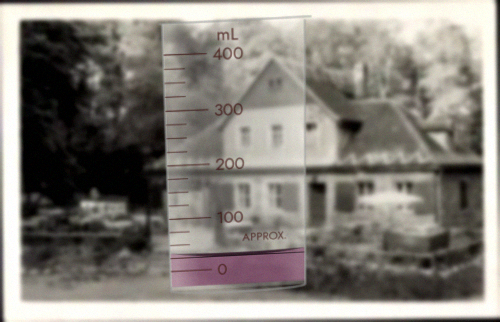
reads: 25mL
